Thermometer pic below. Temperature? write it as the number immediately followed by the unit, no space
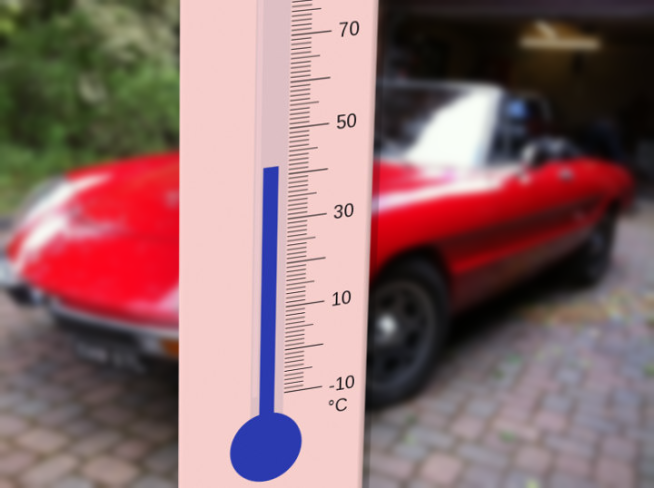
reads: 42°C
